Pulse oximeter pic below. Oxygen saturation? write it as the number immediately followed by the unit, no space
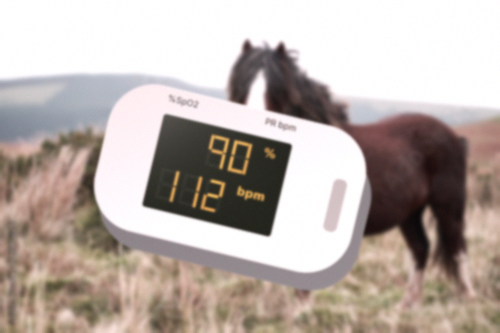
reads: 90%
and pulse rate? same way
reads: 112bpm
